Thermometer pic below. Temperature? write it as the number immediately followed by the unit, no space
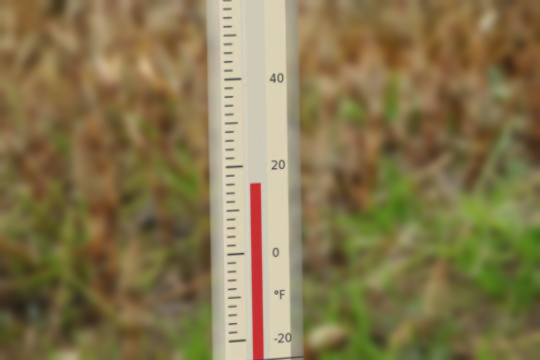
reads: 16°F
